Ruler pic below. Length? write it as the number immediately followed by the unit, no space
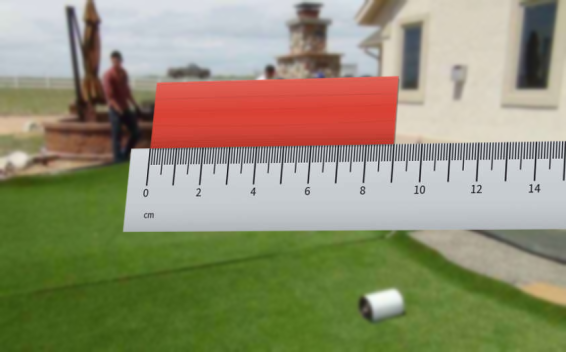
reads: 9cm
